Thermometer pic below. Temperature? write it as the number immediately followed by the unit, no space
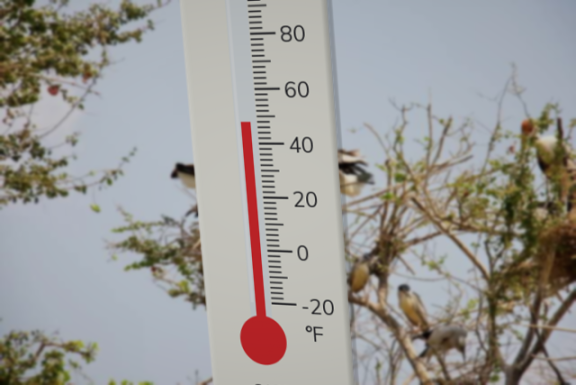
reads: 48°F
